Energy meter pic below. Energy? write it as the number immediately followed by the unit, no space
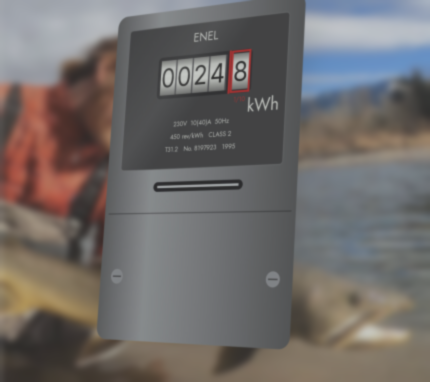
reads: 24.8kWh
